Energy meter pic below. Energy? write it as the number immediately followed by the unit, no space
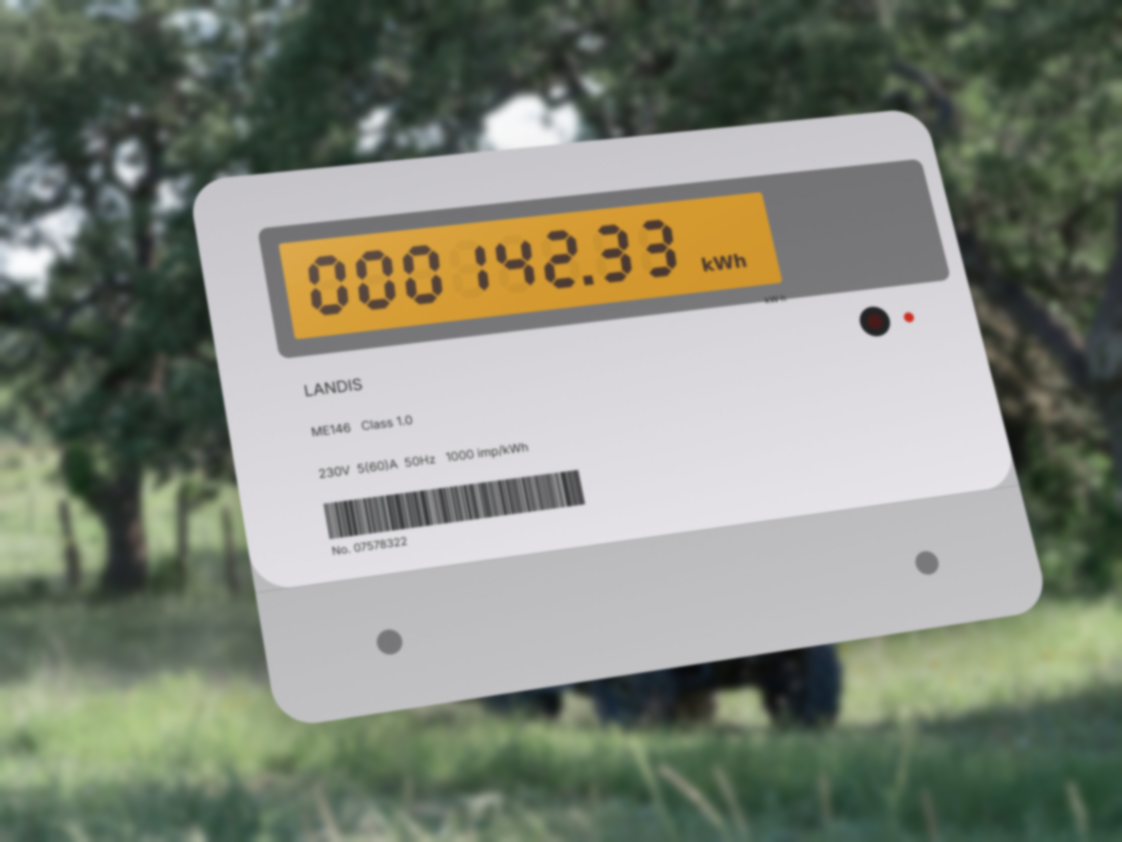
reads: 142.33kWh
